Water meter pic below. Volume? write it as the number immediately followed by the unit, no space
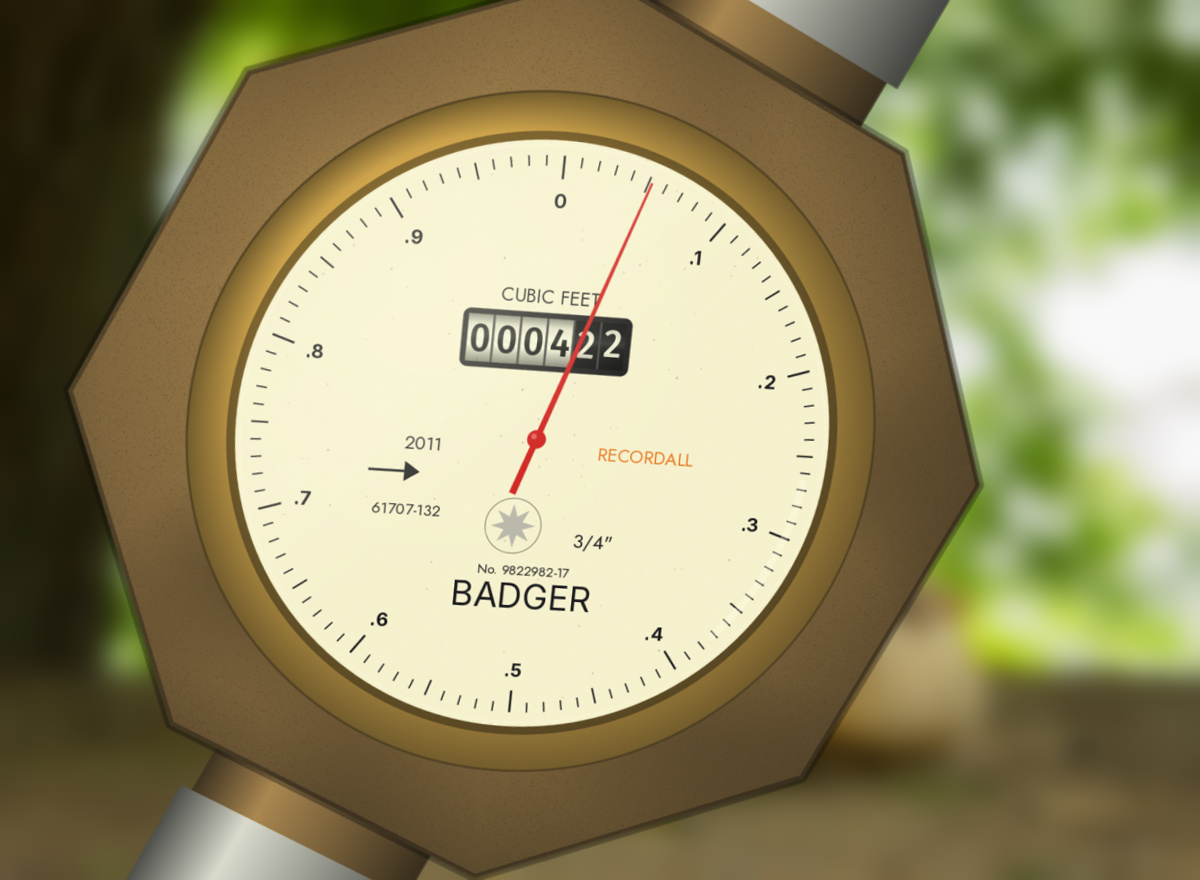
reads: 422.05ft³
